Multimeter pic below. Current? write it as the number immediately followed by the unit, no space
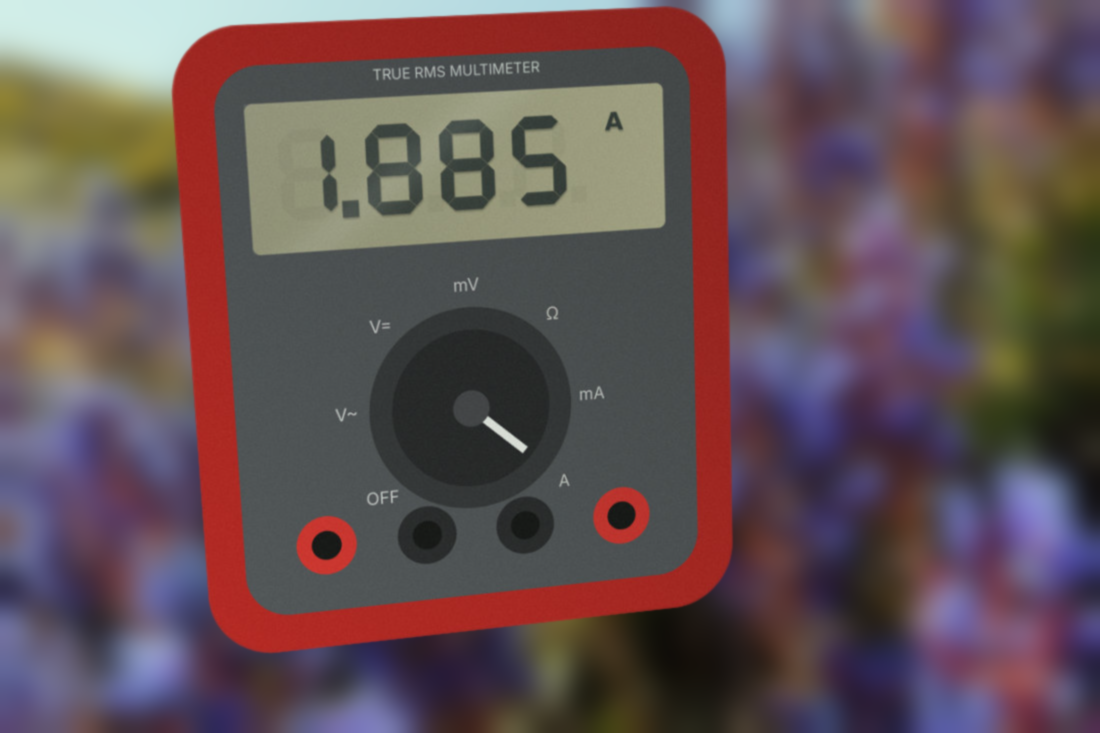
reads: 1.885A
